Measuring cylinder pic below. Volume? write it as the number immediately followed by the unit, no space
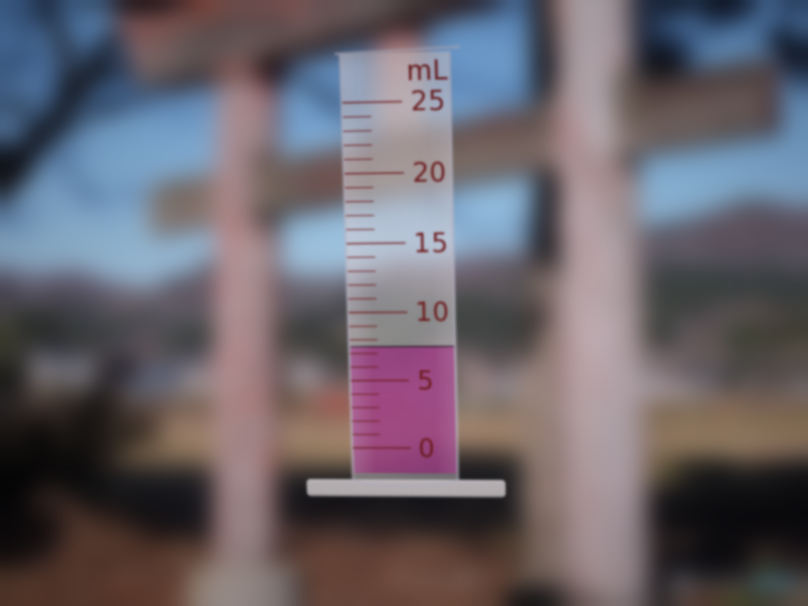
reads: 7.5mL
